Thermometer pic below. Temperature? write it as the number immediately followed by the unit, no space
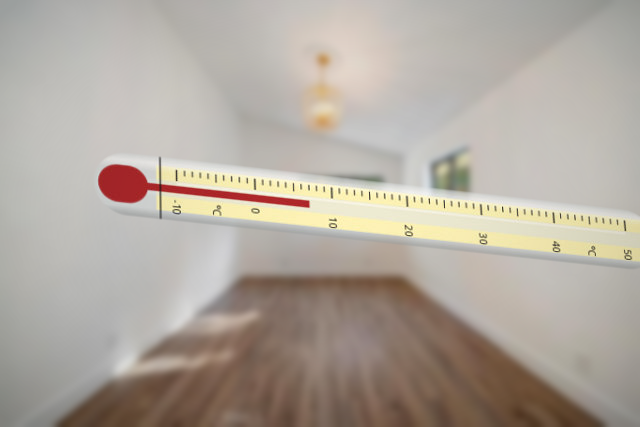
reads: 7°C
